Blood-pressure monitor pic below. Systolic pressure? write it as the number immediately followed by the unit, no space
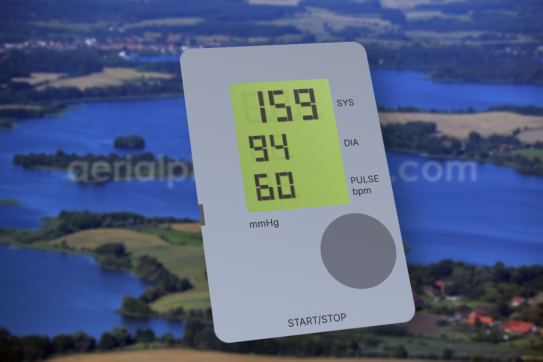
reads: 159mmHg
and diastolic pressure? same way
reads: 94mmHg
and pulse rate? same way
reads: 60bpm
